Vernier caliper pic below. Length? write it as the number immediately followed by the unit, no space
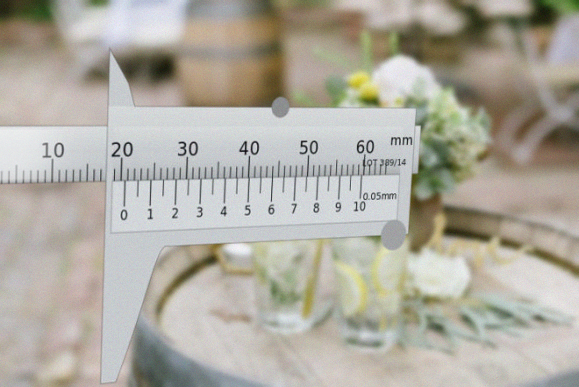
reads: 20.6mm
